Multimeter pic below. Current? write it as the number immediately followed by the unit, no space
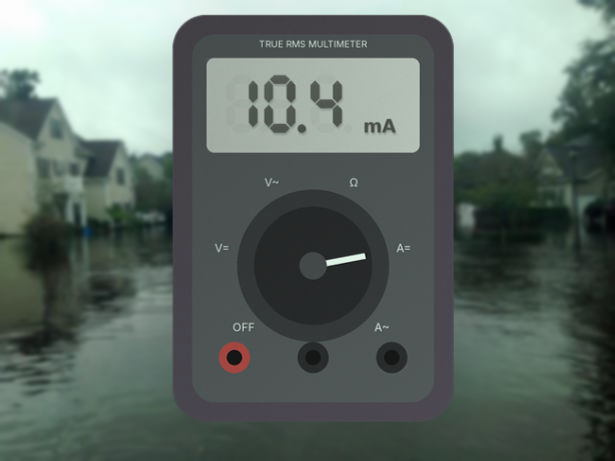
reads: 10.4mA
